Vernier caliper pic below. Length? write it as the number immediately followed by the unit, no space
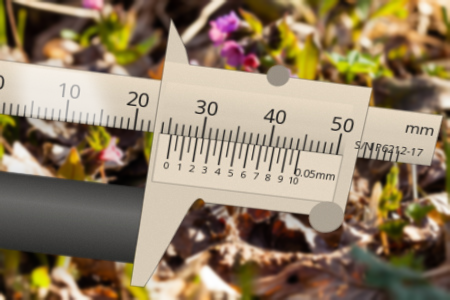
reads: 25.4mm
